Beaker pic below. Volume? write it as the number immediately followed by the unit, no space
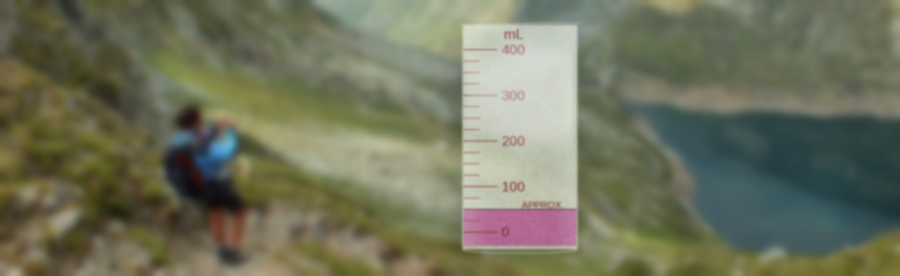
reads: 50mL
